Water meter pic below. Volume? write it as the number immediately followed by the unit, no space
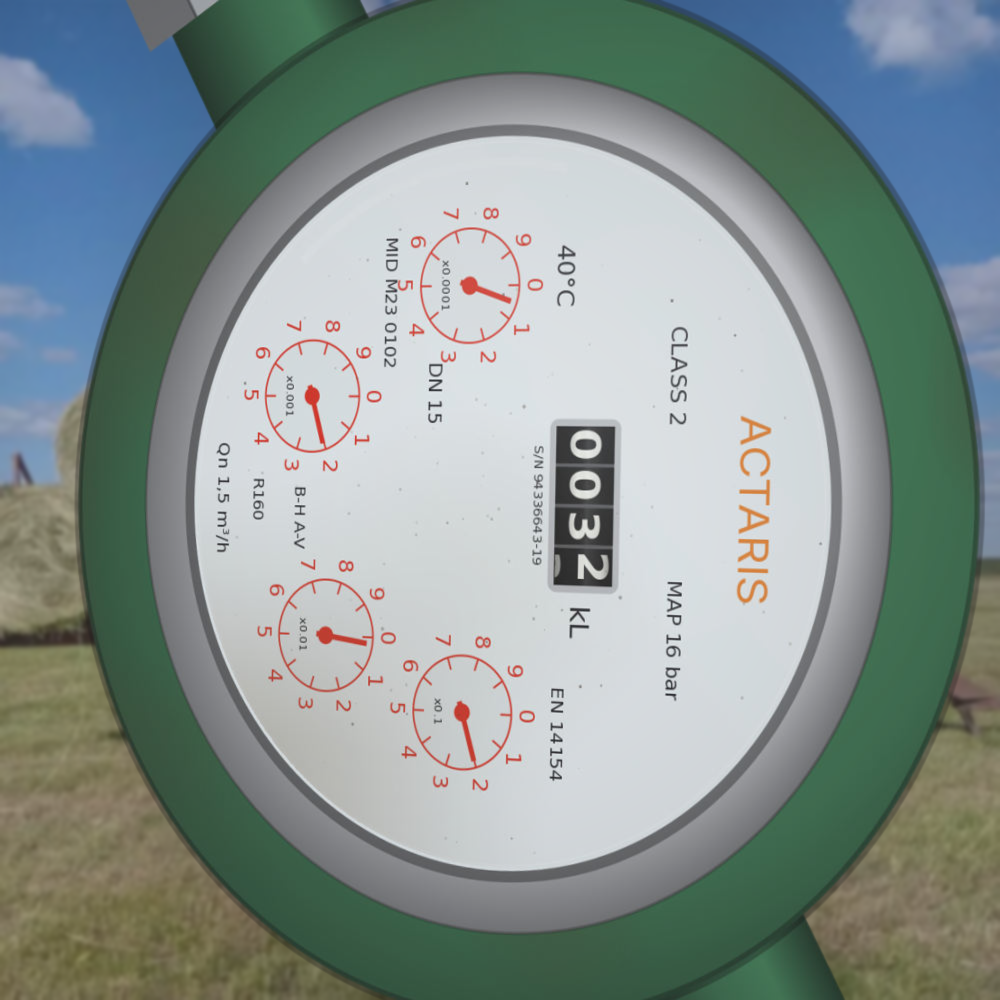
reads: 32.2020kL
